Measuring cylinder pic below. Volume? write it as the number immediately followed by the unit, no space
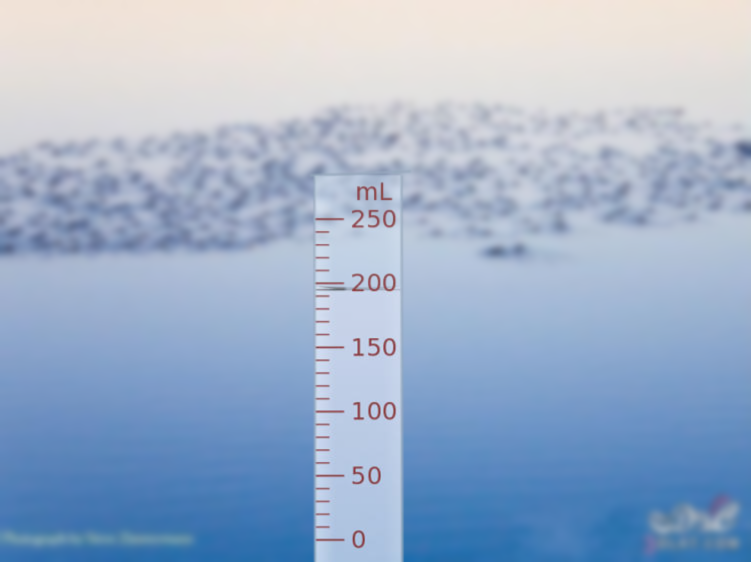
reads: 195mL
